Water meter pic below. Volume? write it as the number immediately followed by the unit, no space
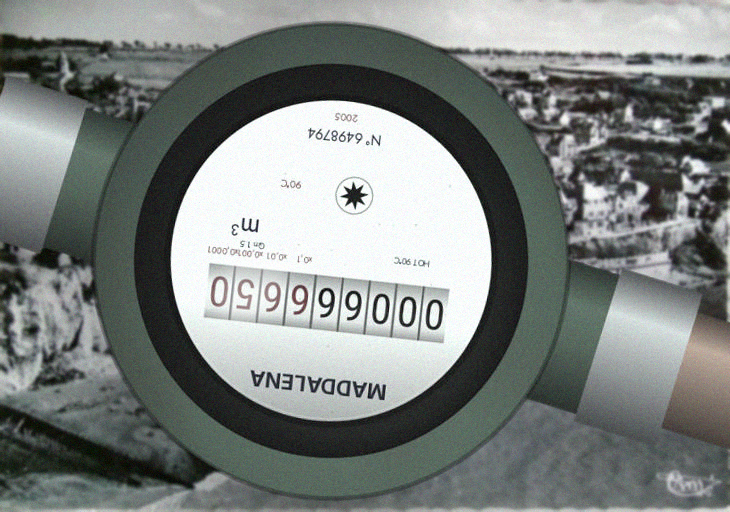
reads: 66.6650m³
